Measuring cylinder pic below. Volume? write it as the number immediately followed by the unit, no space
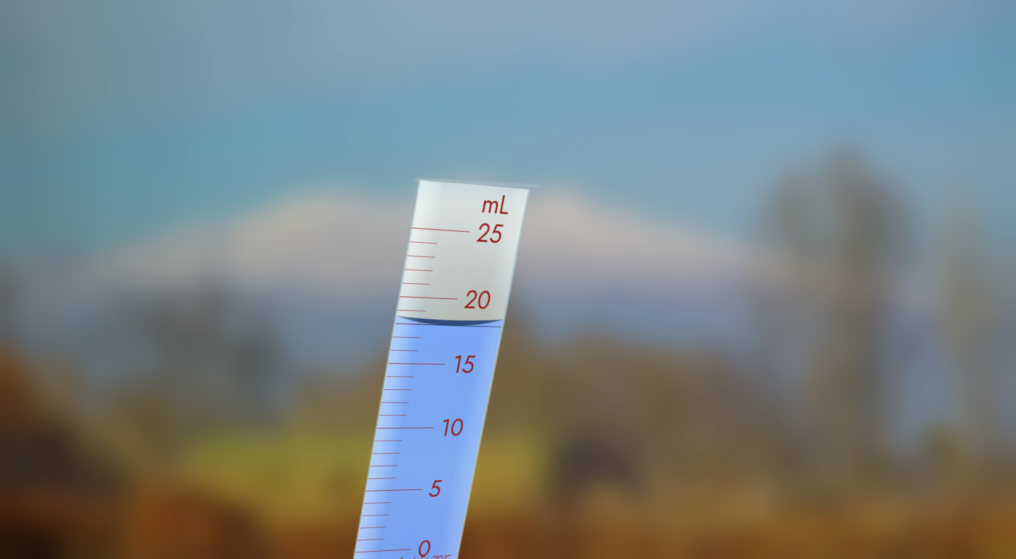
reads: 18mL
